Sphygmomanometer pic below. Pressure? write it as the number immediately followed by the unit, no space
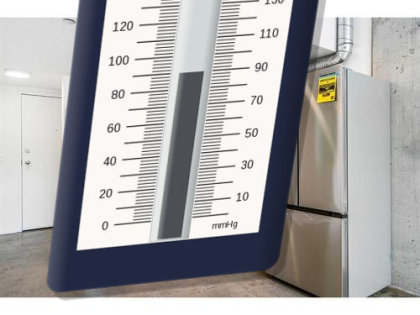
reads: 90mmHg
